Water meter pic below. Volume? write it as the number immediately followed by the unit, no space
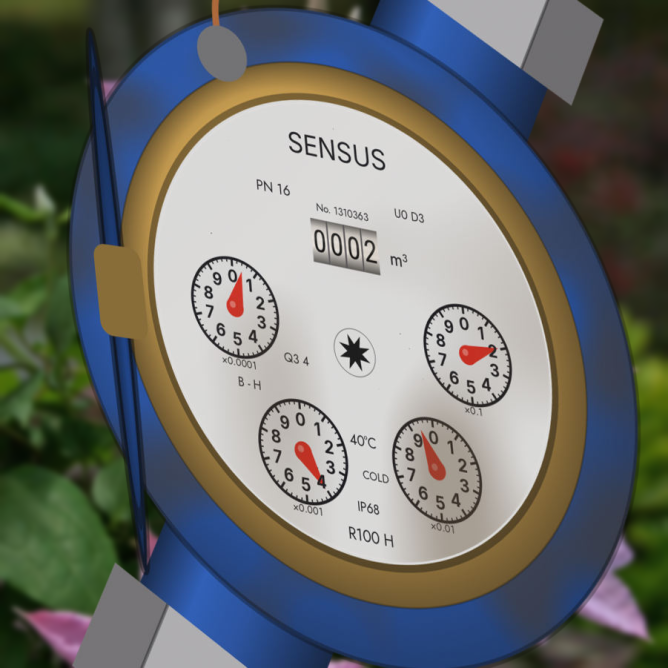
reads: 2.1940m³
